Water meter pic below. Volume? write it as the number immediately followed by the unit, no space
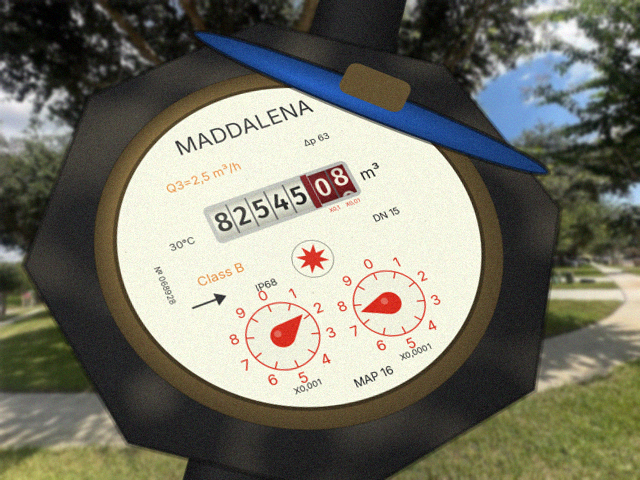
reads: 82545.0817m³
